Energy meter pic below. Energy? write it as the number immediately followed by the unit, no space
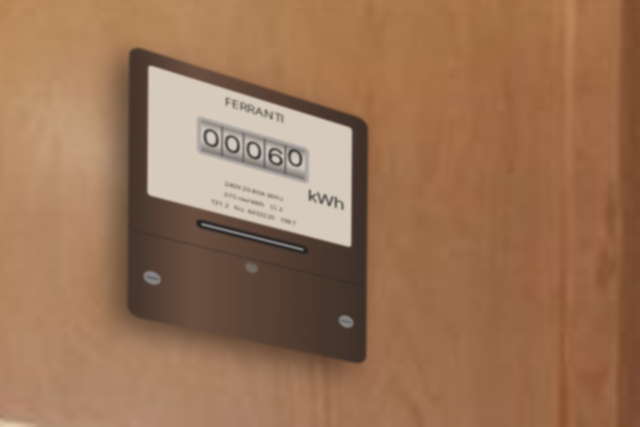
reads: 60kWh
